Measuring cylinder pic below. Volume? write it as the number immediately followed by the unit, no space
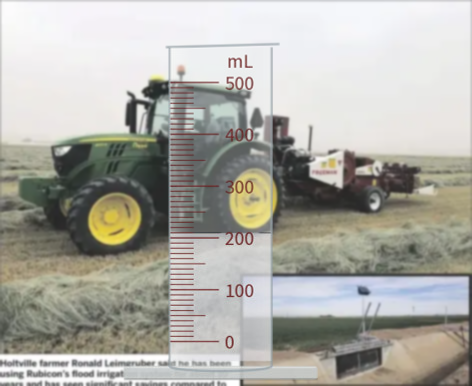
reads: 210mL
